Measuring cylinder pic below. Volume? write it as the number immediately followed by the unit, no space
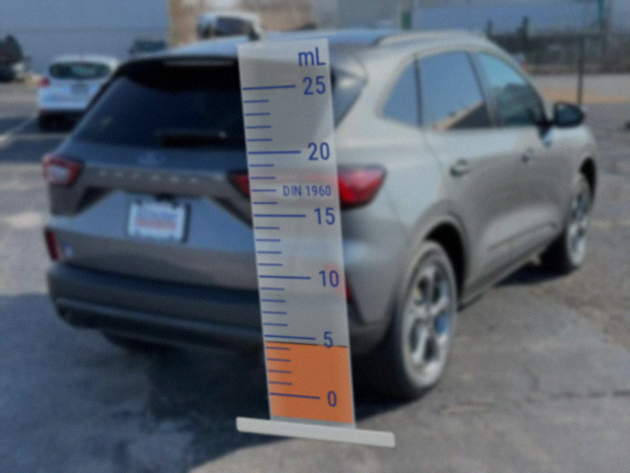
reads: 4.5mL
